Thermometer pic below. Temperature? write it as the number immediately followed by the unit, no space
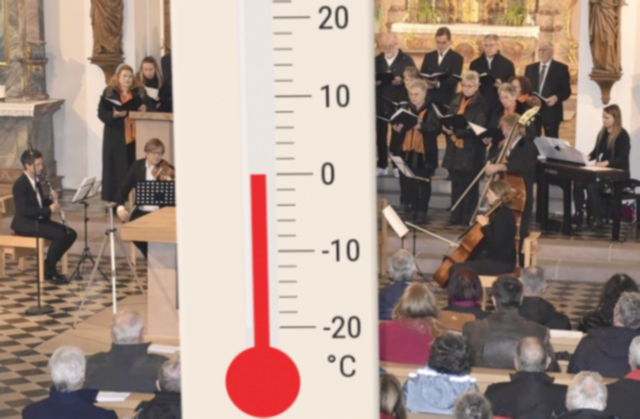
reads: 0°C
